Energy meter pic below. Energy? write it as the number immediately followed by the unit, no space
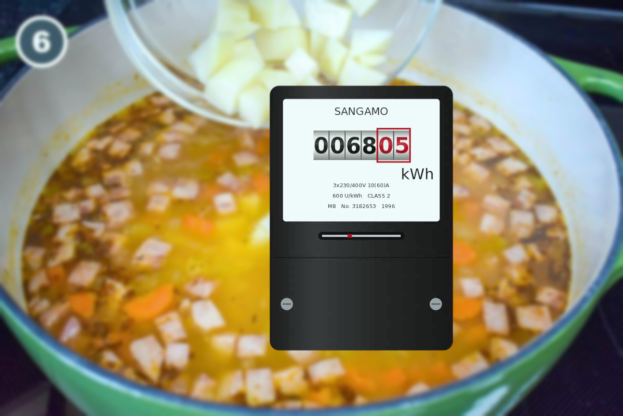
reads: 68.05kWh
